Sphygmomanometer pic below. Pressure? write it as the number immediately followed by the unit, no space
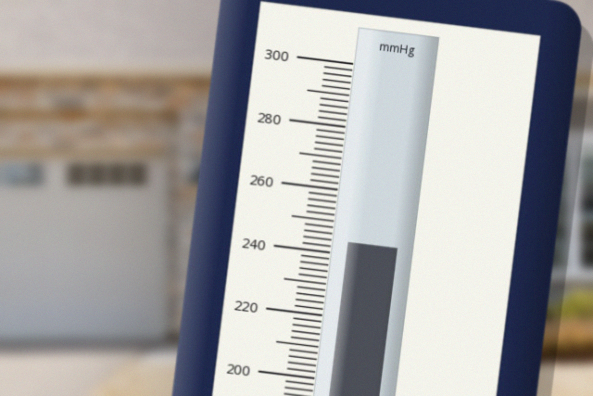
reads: 244mmHg
